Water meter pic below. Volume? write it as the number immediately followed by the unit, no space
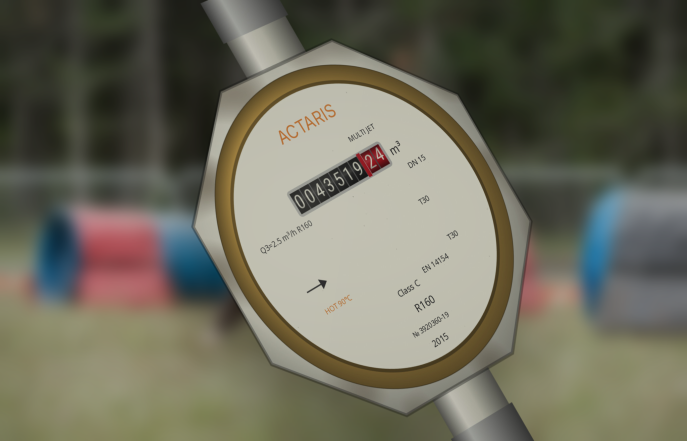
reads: 43519.24m³
